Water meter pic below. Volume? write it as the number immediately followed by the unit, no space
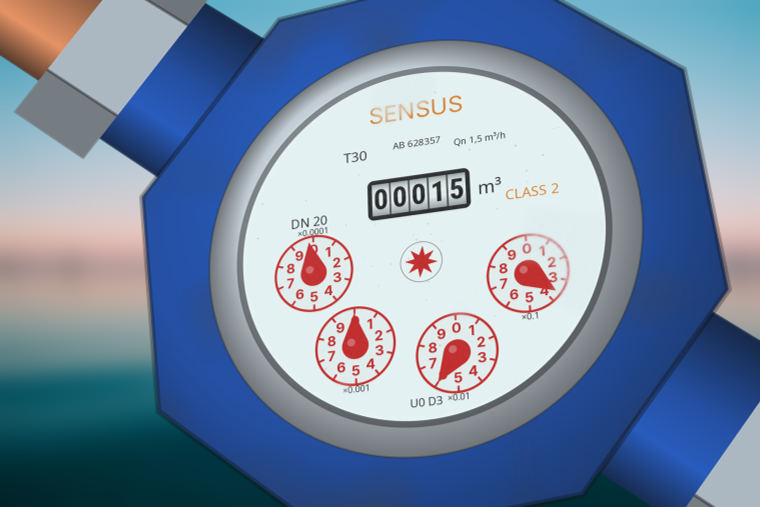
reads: 15.3599m³
